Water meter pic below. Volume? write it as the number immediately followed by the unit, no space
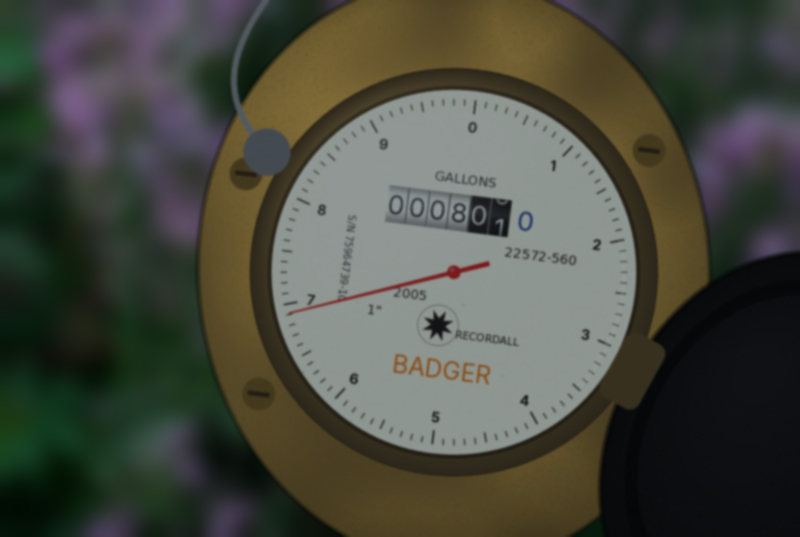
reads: 8006.9gal
